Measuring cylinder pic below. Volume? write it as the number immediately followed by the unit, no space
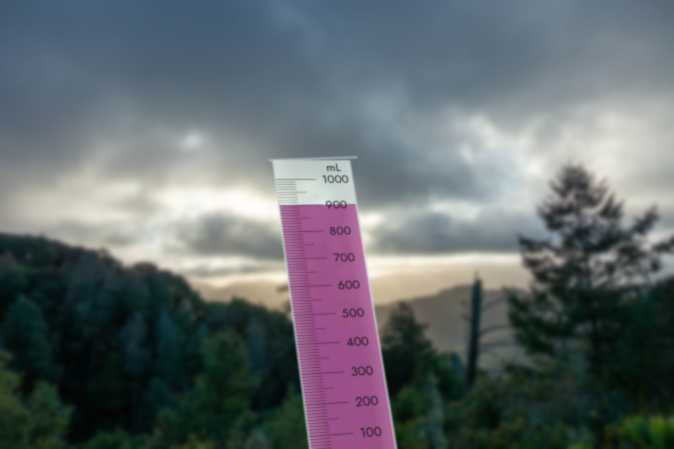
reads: 900mL
